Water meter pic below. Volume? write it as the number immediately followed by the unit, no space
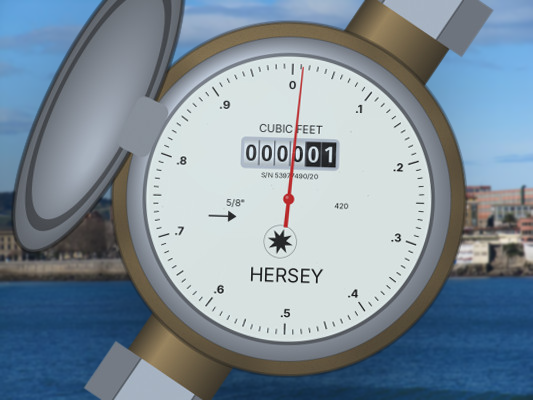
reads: 1.01ft³
